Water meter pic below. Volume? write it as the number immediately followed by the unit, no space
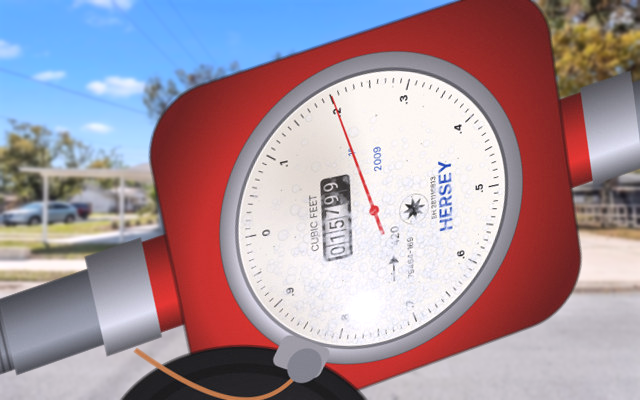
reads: 15799.20ft³
